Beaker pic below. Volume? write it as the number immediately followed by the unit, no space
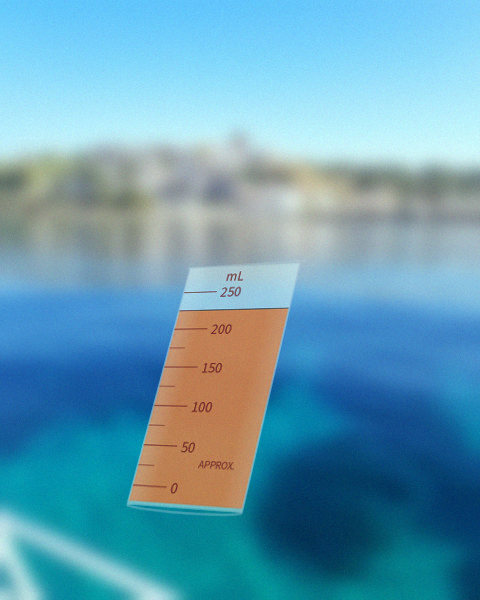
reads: 225mL
